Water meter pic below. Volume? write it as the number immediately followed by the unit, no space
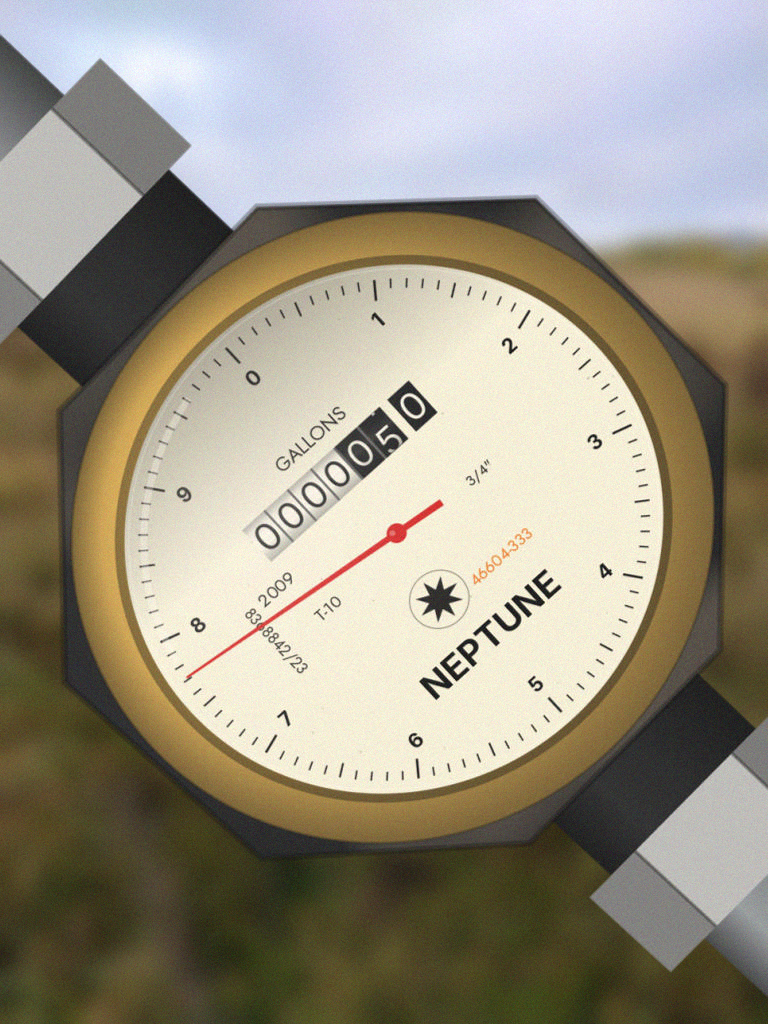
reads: 47.7gal
